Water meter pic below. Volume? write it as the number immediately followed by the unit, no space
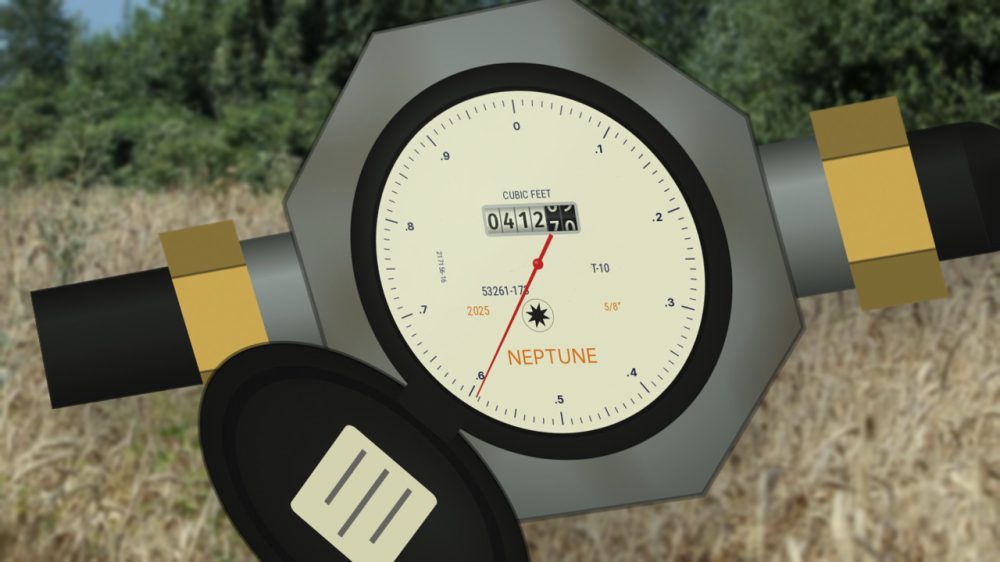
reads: 41269.59ft³
